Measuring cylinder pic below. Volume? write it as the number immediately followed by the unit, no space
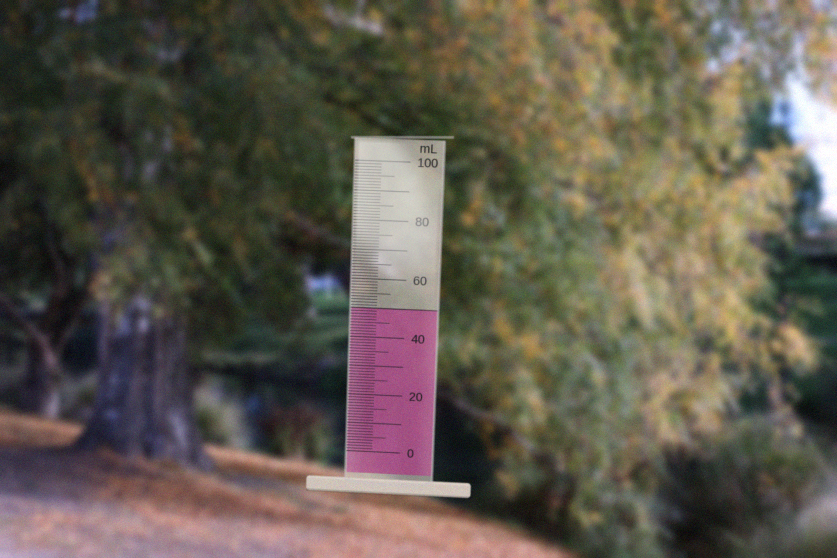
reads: 50mL
